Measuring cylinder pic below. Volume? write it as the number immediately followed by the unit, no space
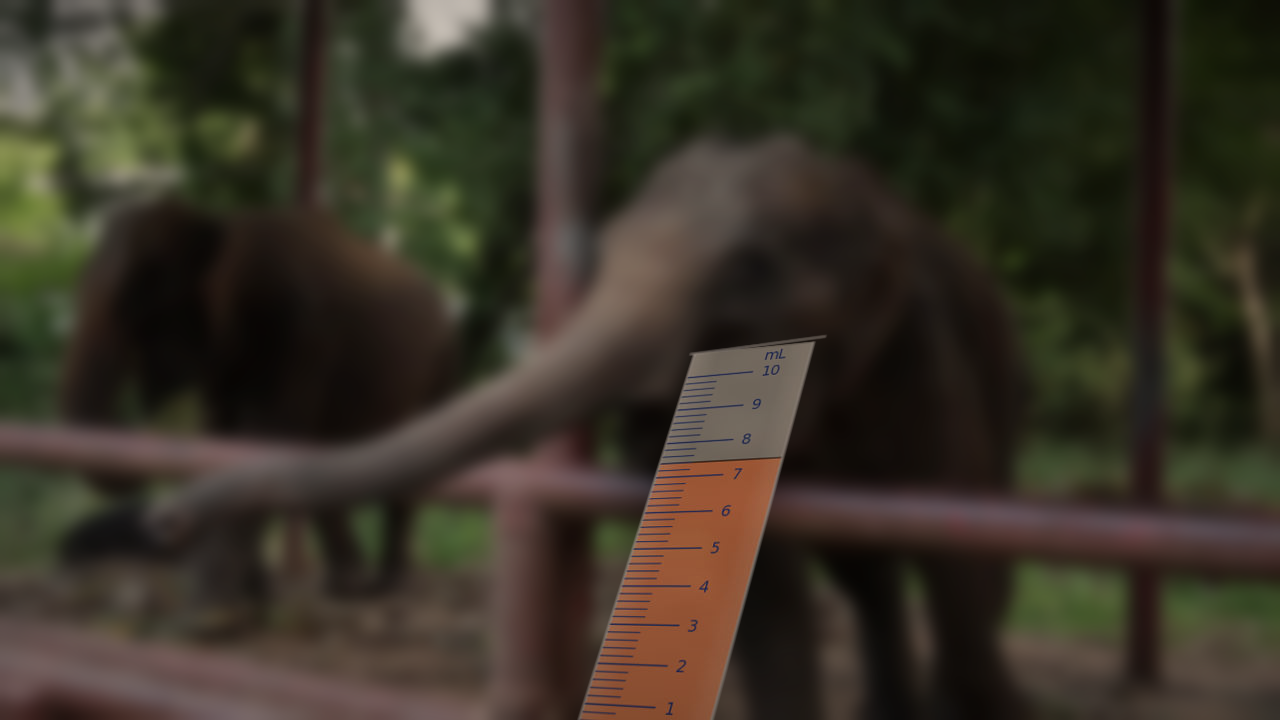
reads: 7.4mL
